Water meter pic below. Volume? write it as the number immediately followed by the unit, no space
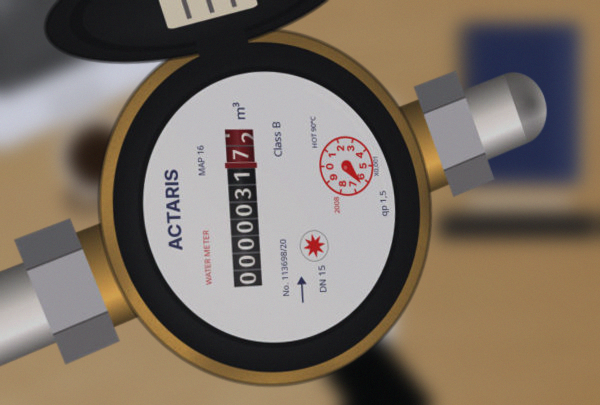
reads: 31.716m³
